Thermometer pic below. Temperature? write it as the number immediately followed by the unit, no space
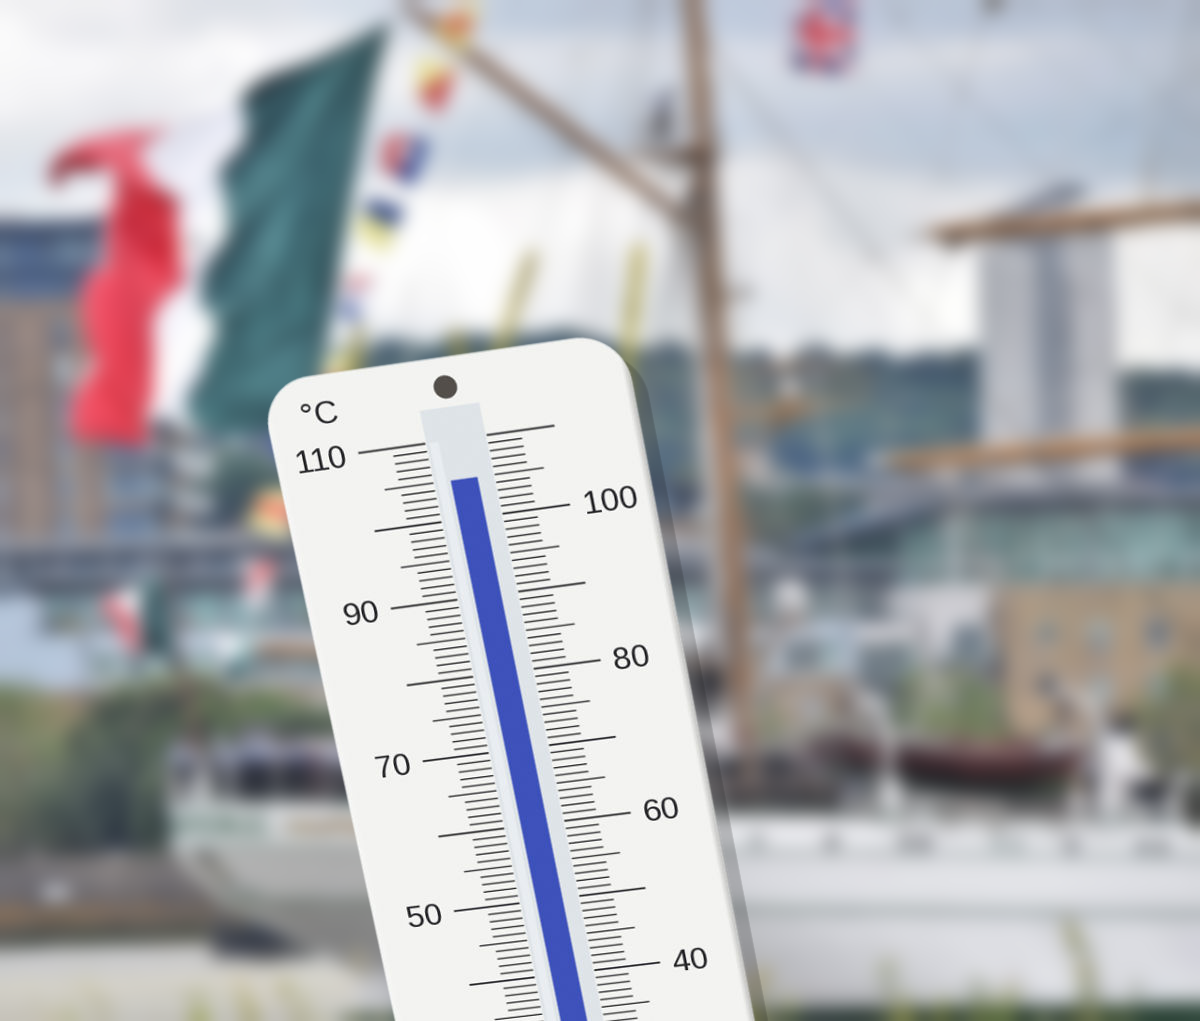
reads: 105°C
